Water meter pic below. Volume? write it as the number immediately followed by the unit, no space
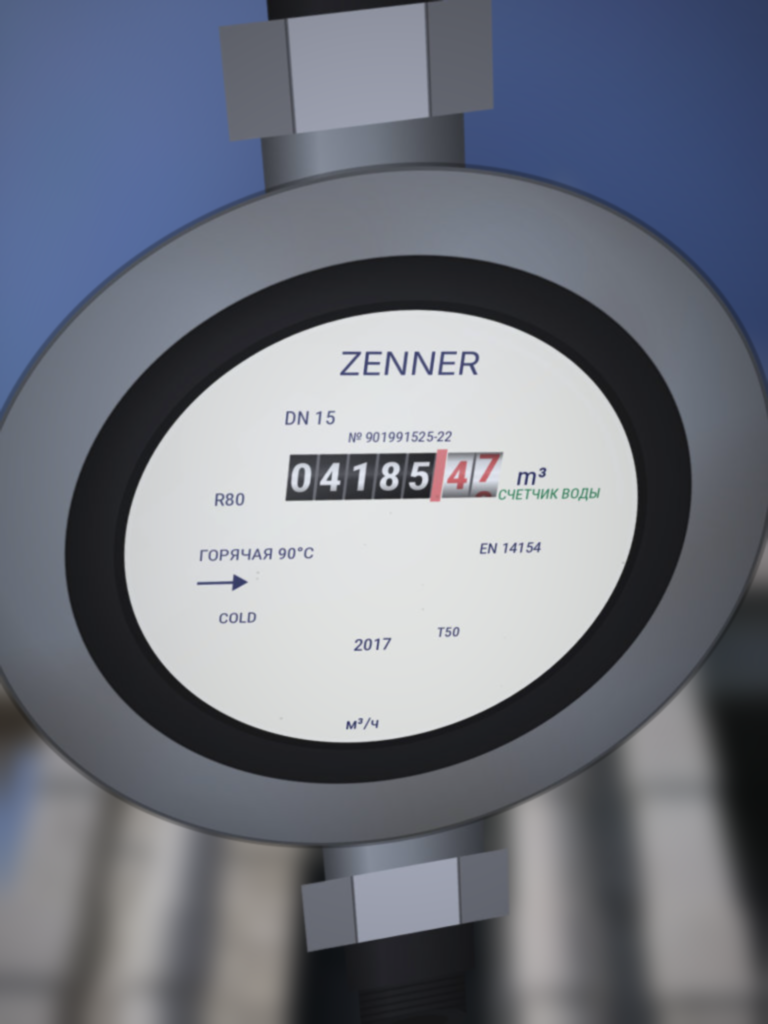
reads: 4185.47m³
